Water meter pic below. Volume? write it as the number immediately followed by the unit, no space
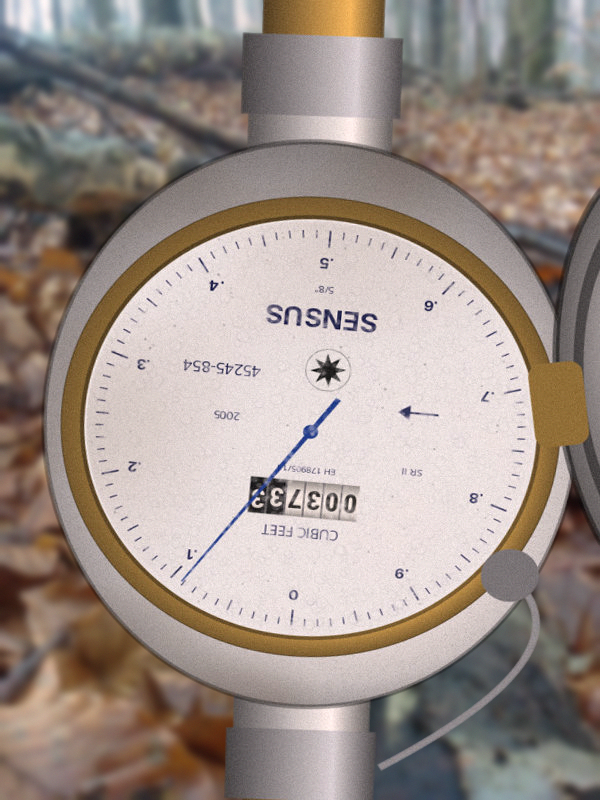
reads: 3733.09ft³
